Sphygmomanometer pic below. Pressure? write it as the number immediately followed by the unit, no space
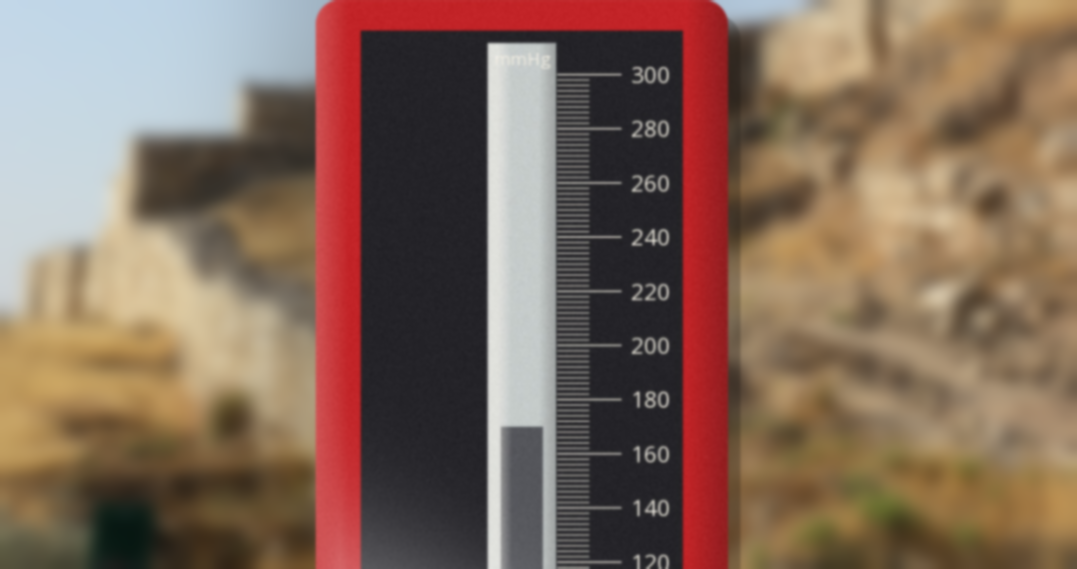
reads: 170mmHg
